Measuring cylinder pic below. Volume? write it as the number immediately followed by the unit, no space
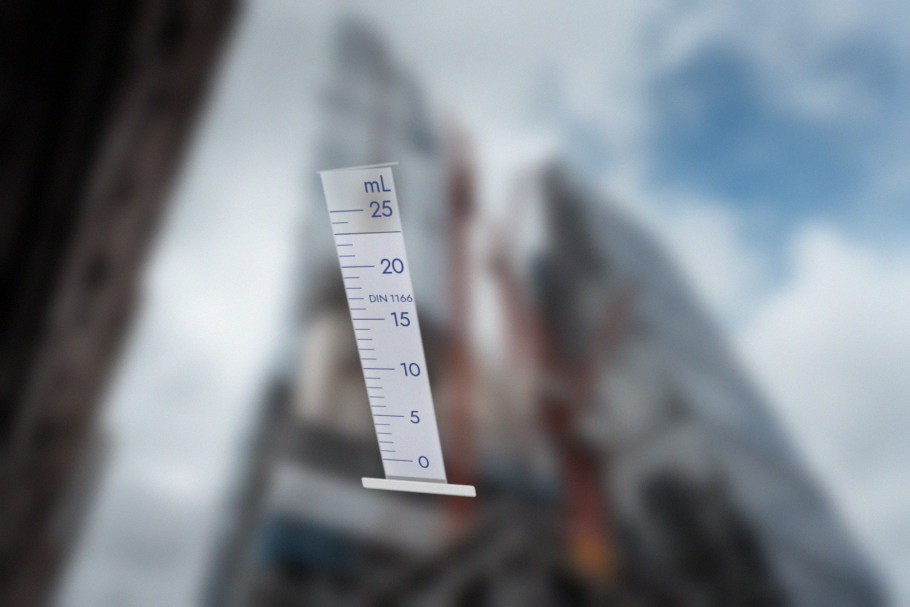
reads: 23mL
